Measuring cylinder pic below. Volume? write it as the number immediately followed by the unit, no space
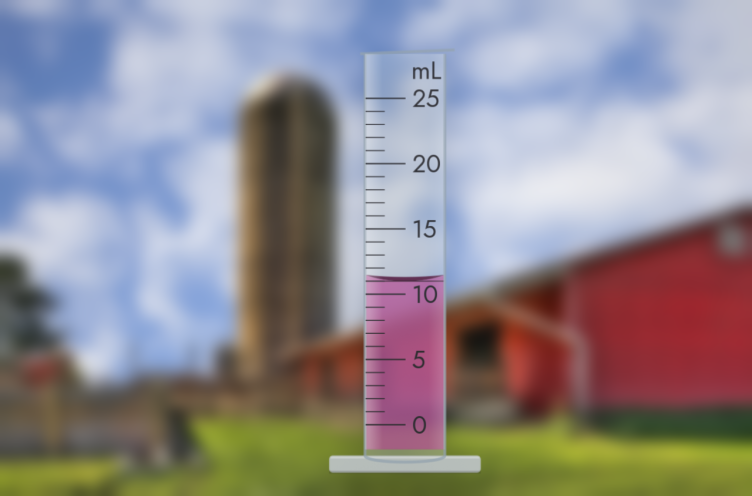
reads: 11mL
